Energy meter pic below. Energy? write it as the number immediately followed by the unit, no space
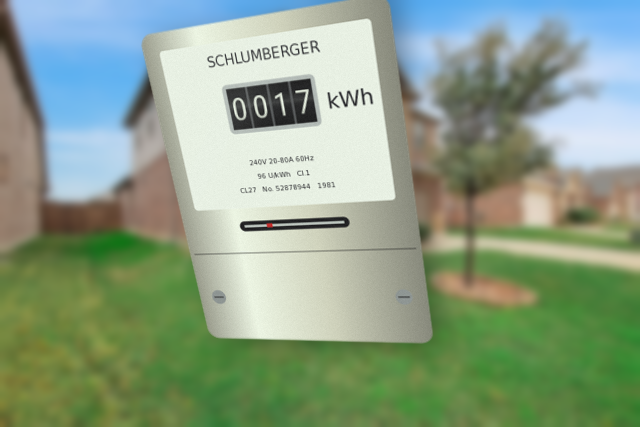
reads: 17kWh
